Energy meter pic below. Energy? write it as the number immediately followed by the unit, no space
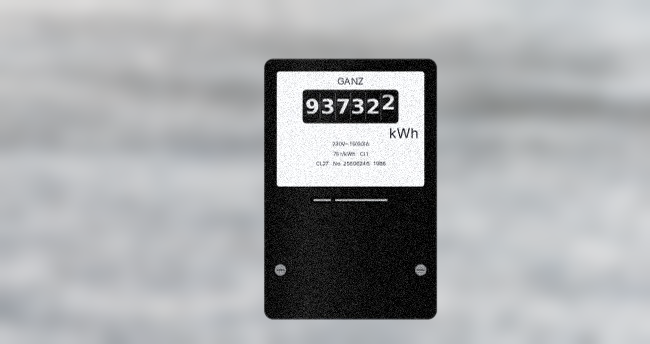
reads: 937322kWh
